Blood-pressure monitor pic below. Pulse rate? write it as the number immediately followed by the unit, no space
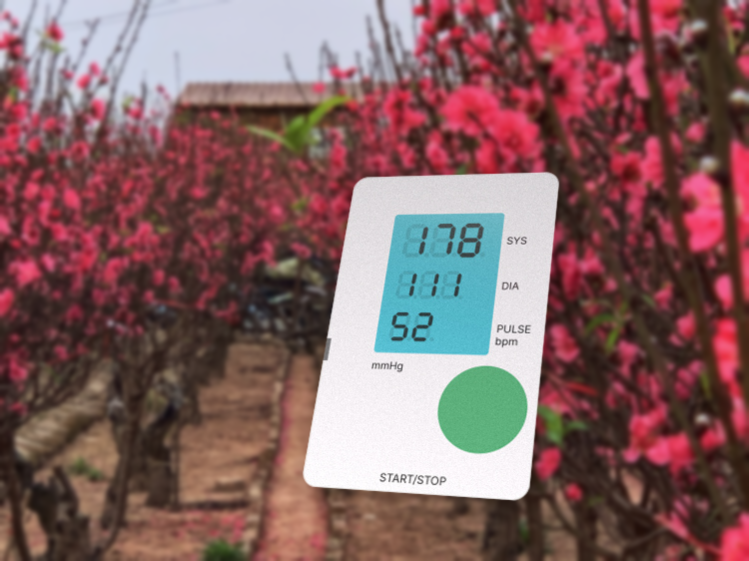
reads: 52bpm
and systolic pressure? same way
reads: 178mmHg
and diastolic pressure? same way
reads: 111mmHg
